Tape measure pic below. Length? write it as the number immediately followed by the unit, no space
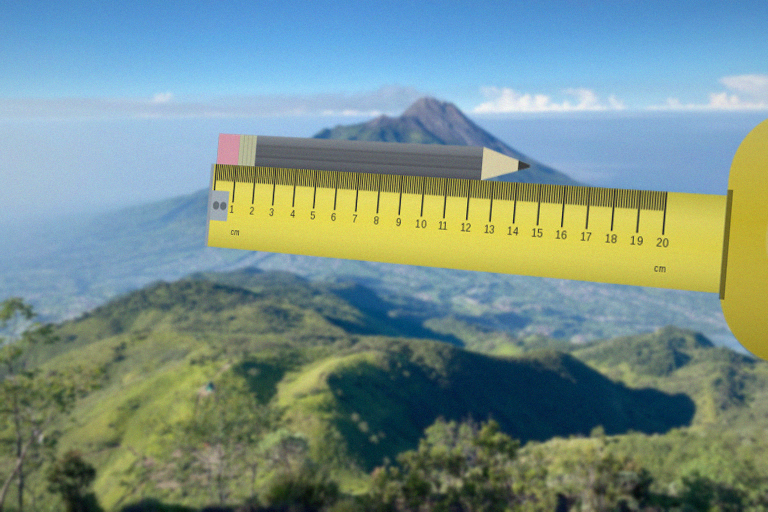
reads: 14.5cm
